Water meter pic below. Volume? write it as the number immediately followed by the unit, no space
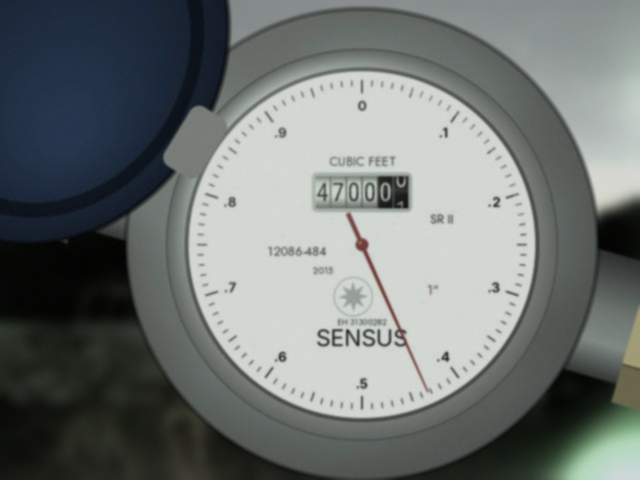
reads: 470000.43ft³
